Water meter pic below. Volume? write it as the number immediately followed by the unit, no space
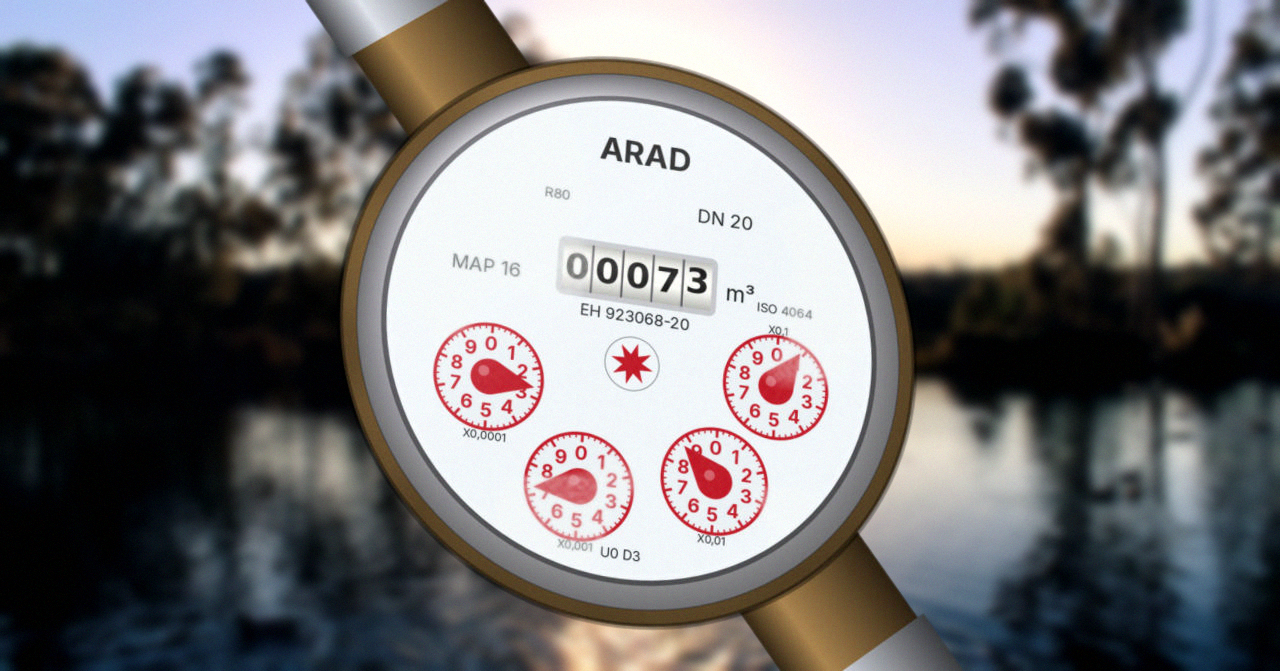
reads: 73.0872m³
